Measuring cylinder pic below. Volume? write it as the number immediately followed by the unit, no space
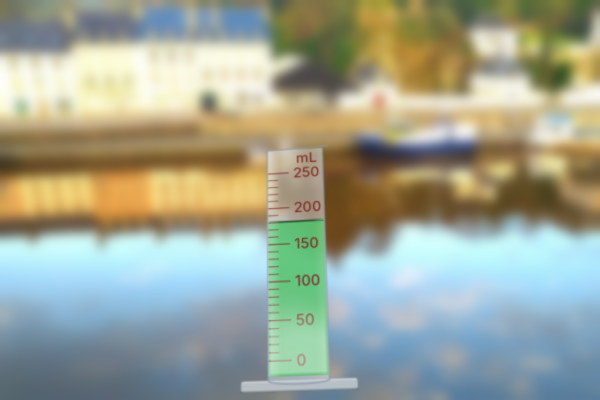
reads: 180mL
